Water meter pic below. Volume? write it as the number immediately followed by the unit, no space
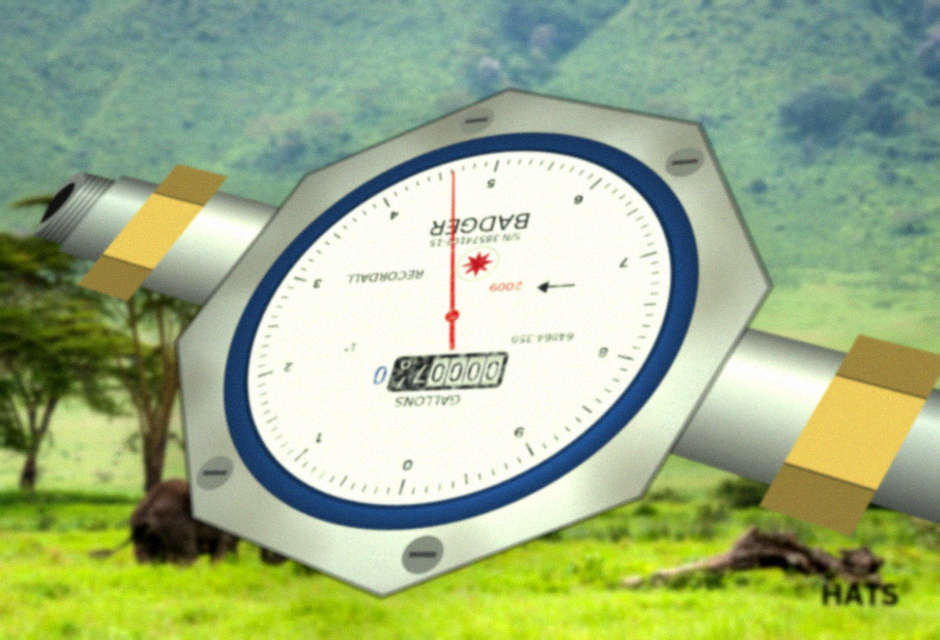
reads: 774.6gal
